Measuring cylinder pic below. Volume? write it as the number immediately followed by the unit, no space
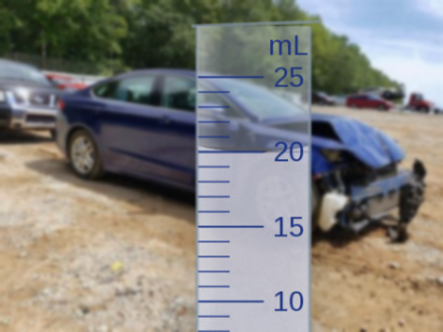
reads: 20mL
